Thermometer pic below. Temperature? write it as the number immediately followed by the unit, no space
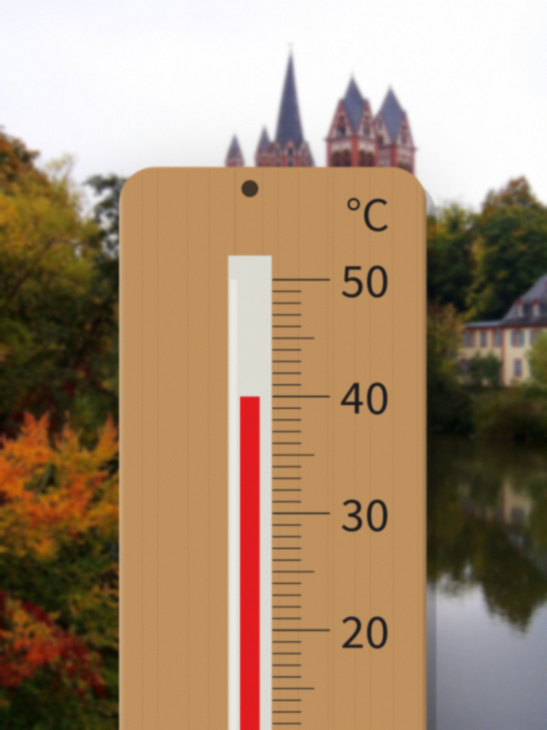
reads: 40°C
